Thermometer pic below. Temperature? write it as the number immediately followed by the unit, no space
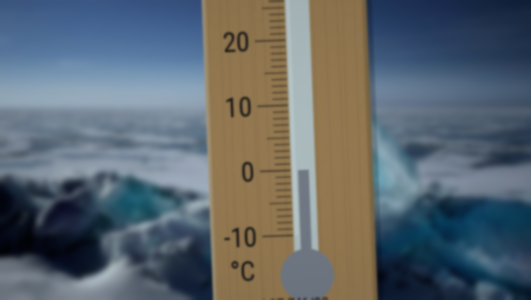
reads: 0°C
